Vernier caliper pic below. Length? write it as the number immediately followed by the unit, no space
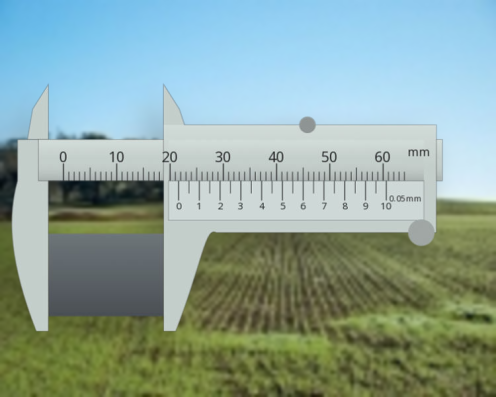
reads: 21.6mm
